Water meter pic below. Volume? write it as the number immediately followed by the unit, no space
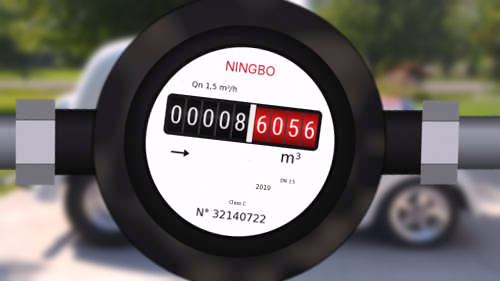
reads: 8.6056m³
